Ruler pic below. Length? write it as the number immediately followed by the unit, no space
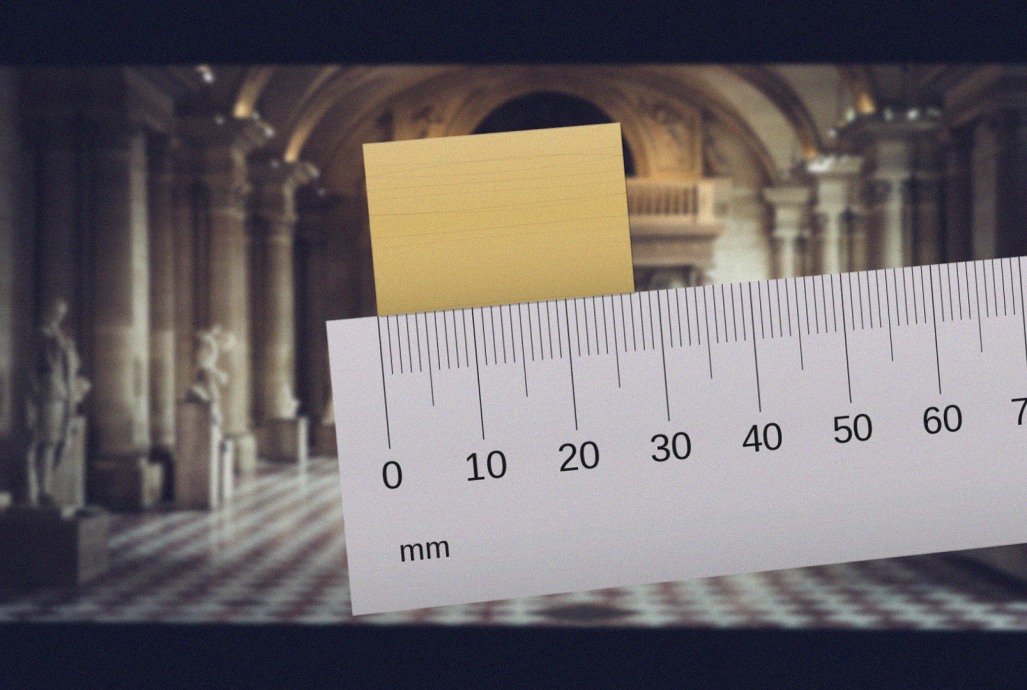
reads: 27.5mm
